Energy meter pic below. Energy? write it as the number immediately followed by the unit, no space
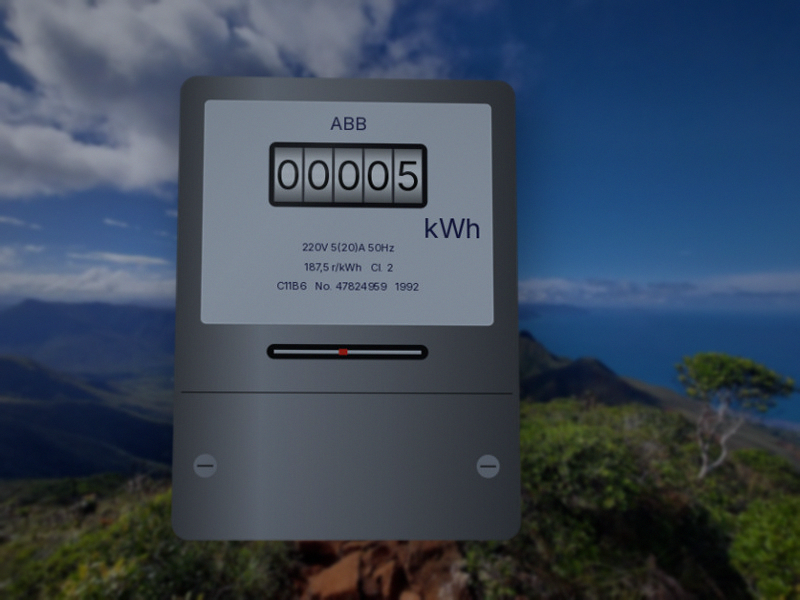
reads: 5kWh
